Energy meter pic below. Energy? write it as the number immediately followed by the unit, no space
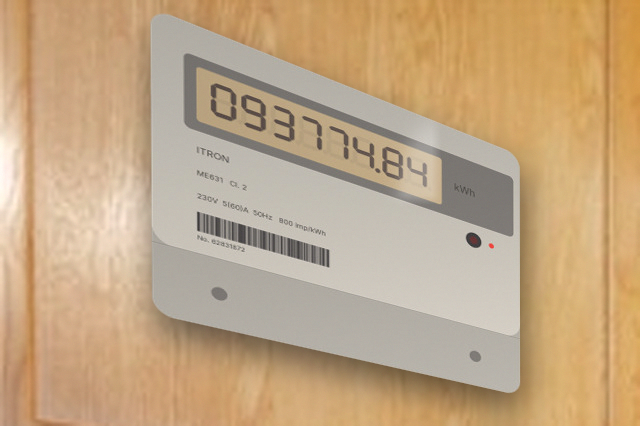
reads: 93774.84kWh
